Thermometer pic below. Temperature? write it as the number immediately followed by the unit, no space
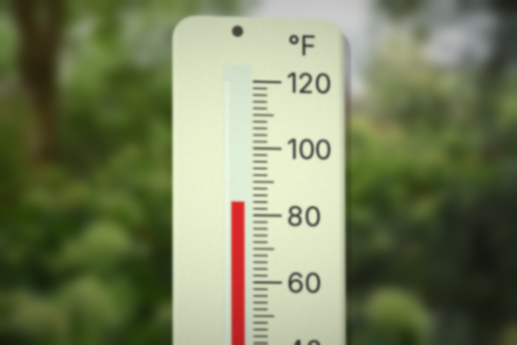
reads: 84°F
